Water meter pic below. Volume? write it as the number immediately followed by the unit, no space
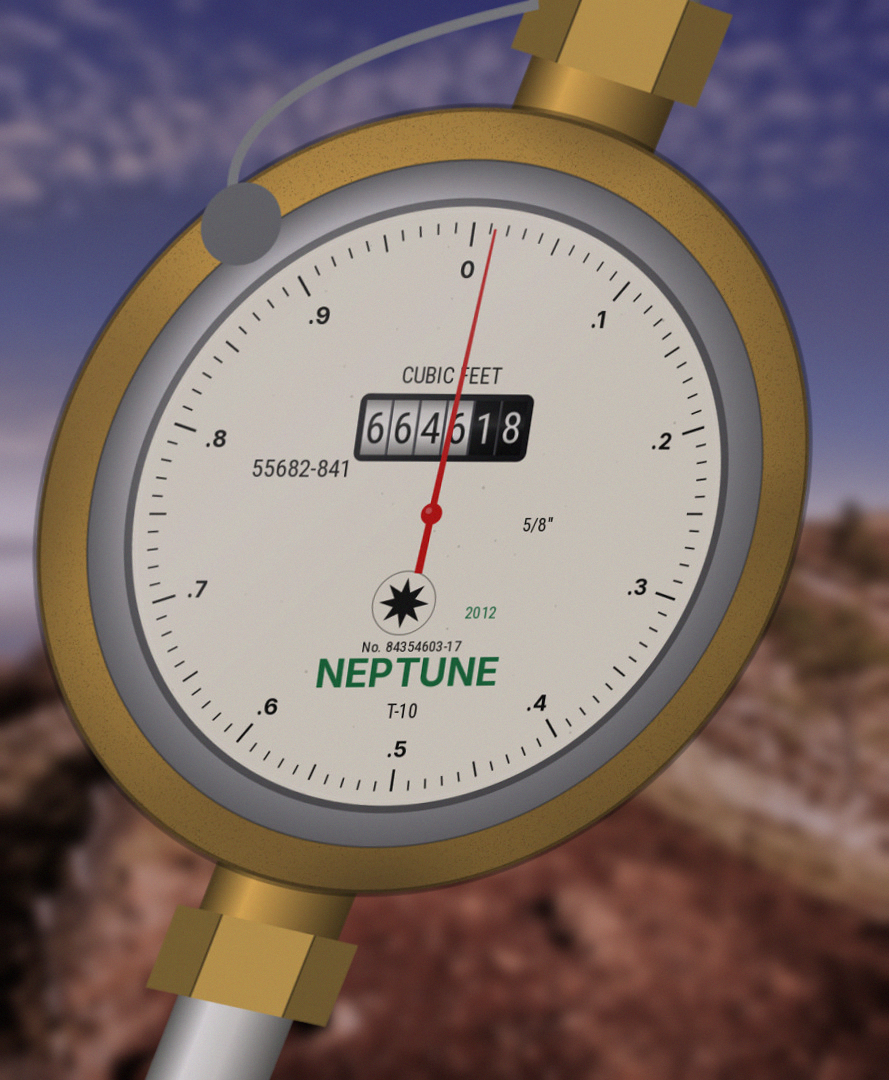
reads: 664618.01ft³
